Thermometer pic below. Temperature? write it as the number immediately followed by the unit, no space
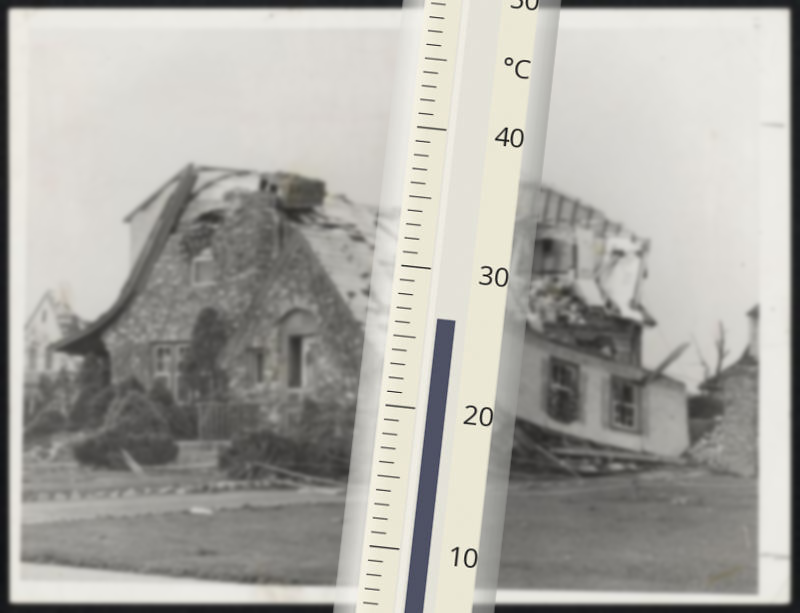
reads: 26.5°C
